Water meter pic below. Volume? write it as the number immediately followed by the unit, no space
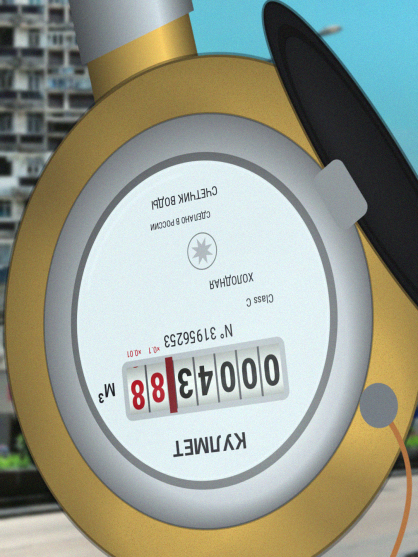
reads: 43.88m³
